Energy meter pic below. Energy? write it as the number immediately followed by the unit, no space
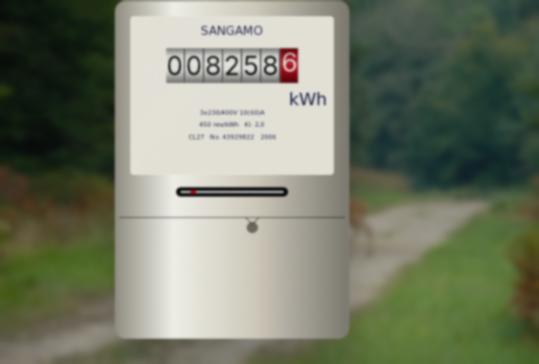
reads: 8258.6kWh
